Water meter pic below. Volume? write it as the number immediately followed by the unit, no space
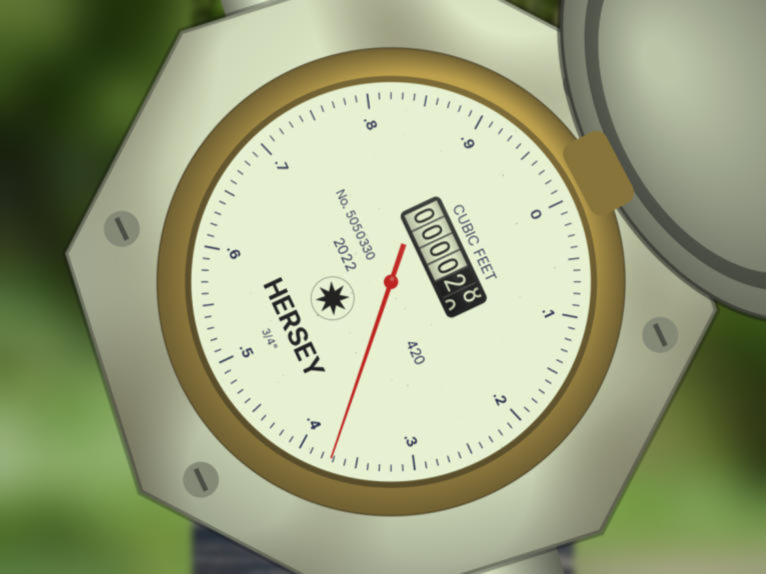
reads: 28.37ft³
